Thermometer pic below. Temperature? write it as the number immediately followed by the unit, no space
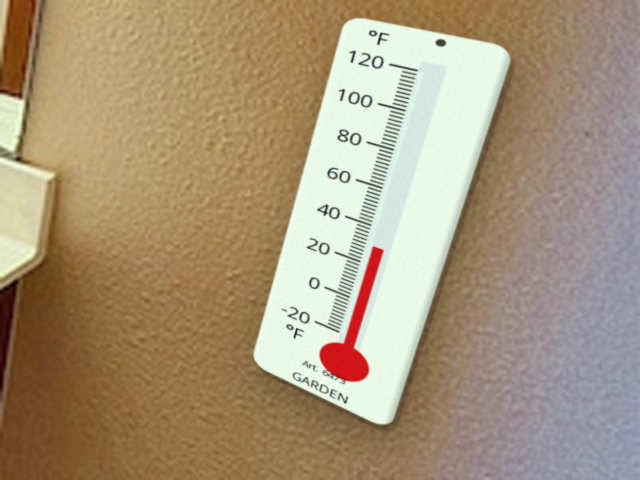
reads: 30°F
